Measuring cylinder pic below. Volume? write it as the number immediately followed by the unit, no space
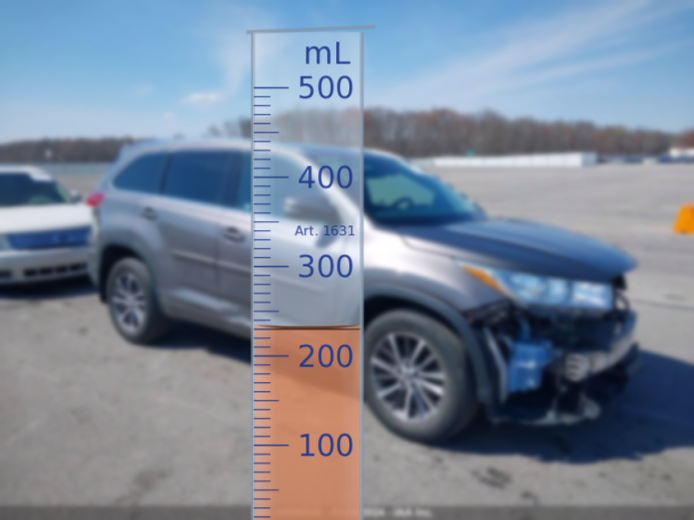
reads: 230mL
